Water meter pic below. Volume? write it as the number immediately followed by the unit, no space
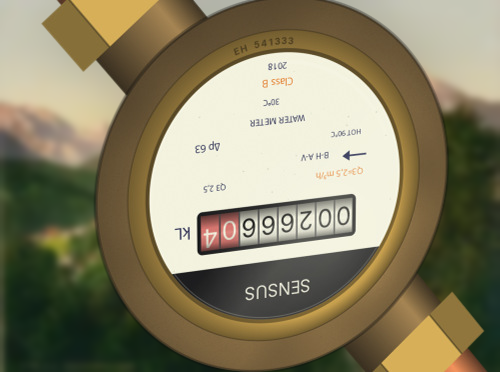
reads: 2666.04kL
